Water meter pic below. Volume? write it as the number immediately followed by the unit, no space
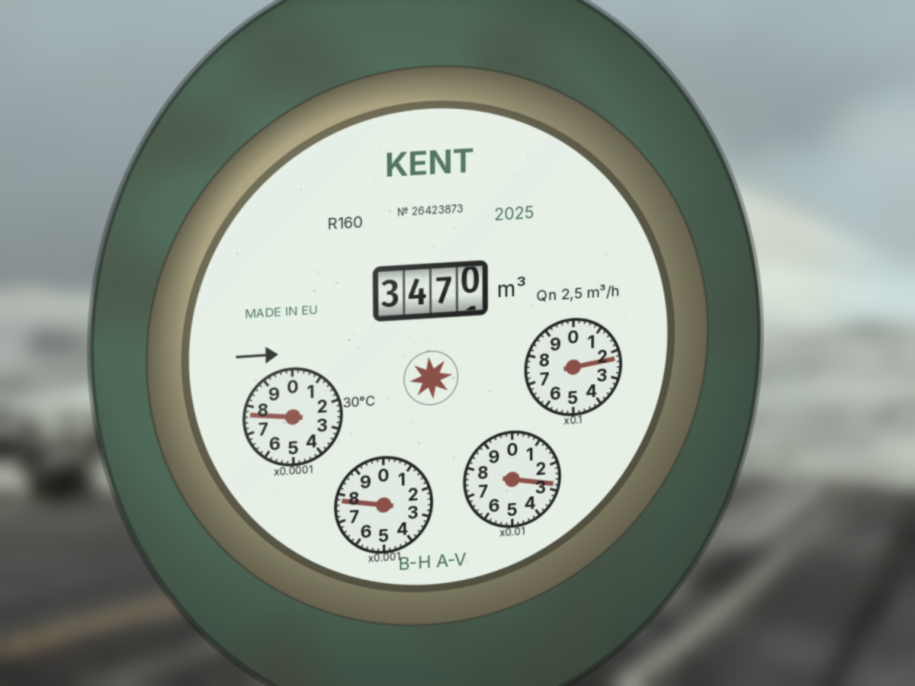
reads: 3470.2277m³
